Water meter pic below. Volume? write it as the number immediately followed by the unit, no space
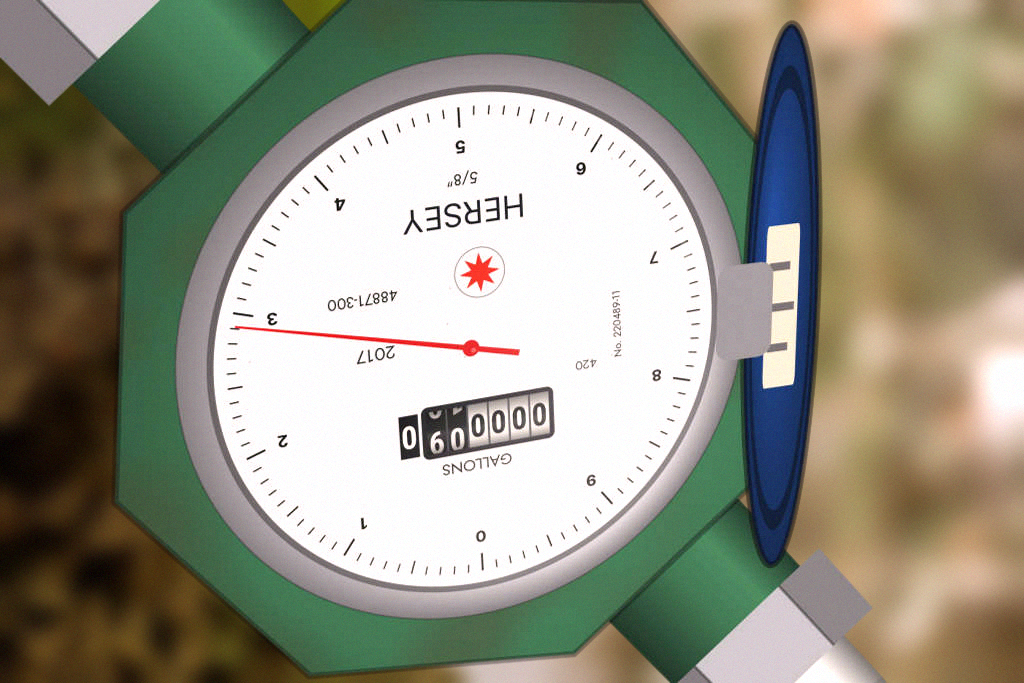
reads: 92.9gal
